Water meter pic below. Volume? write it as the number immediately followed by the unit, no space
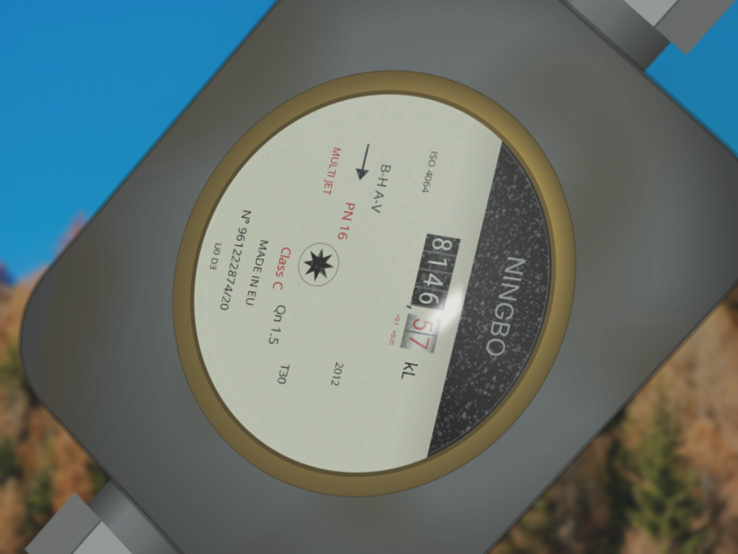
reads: 8146.57kL
